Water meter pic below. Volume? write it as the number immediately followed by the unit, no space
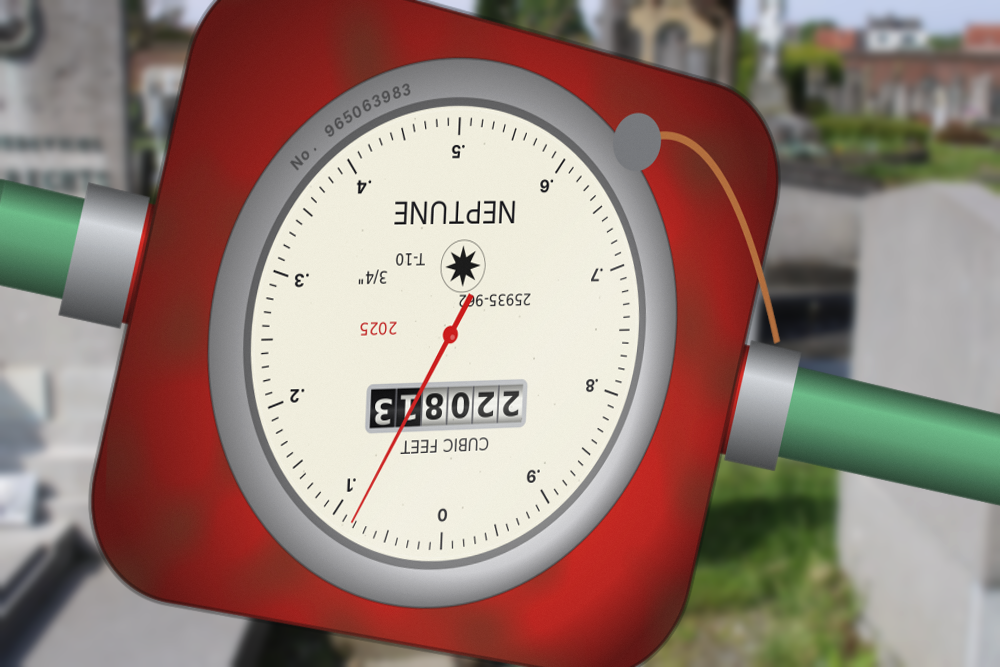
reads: 220813.08ft³
